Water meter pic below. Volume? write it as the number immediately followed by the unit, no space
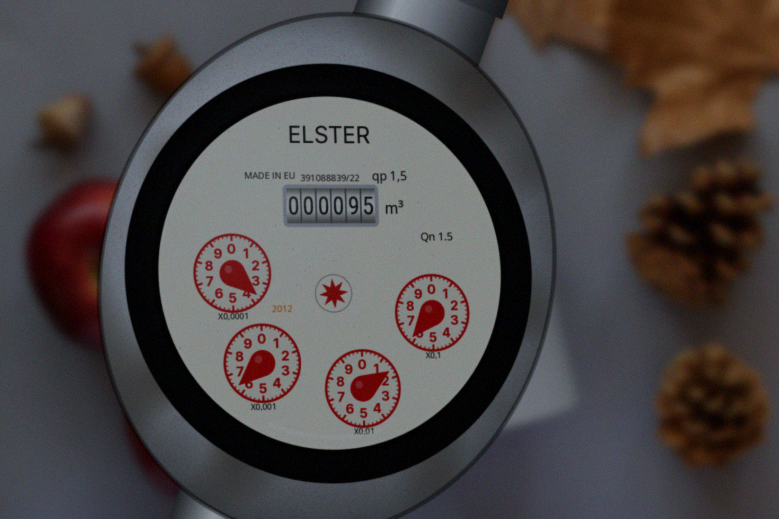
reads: 95.6163m³
